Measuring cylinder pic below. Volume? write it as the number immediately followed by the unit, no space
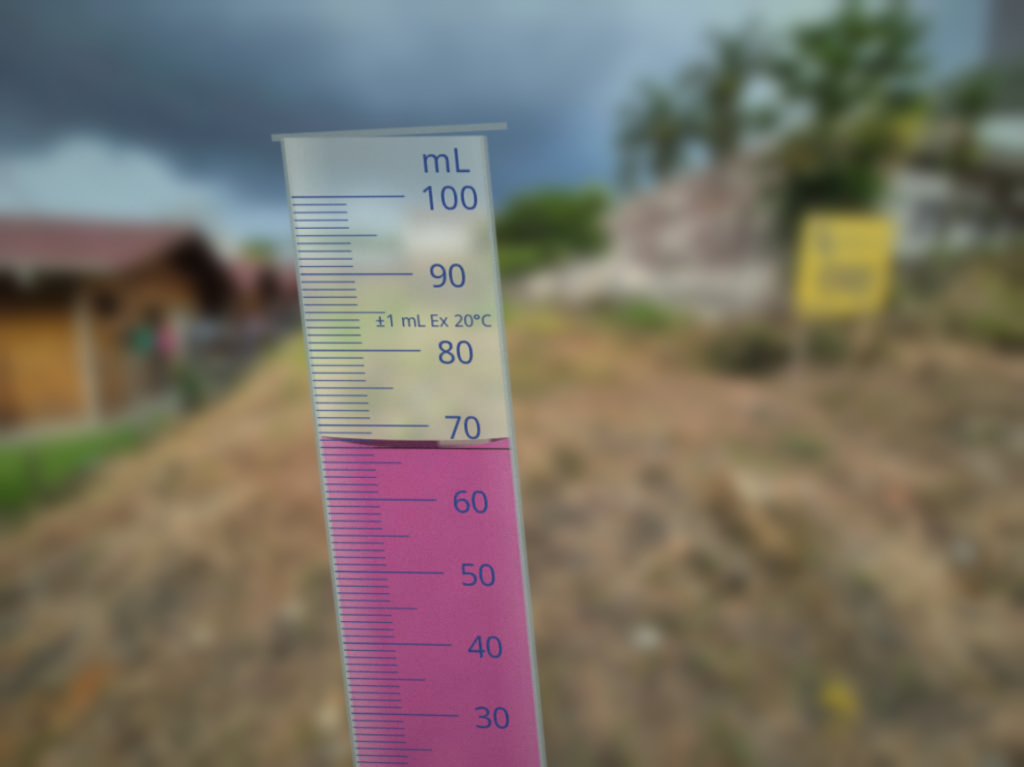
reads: 67mL
